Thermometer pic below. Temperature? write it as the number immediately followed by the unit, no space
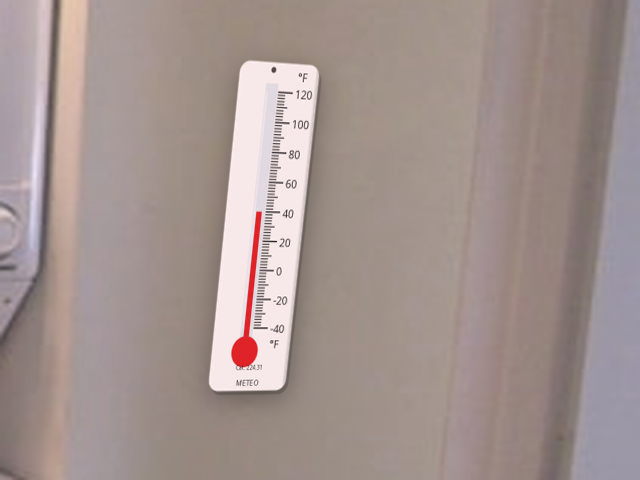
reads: 40°F
